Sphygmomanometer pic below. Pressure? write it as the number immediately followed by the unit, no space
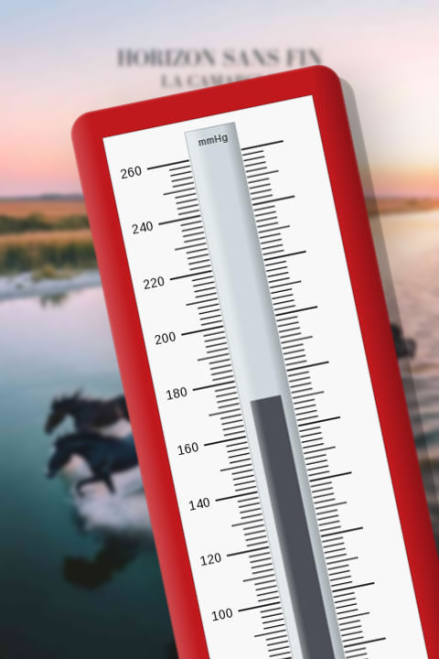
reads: 172mmHg
